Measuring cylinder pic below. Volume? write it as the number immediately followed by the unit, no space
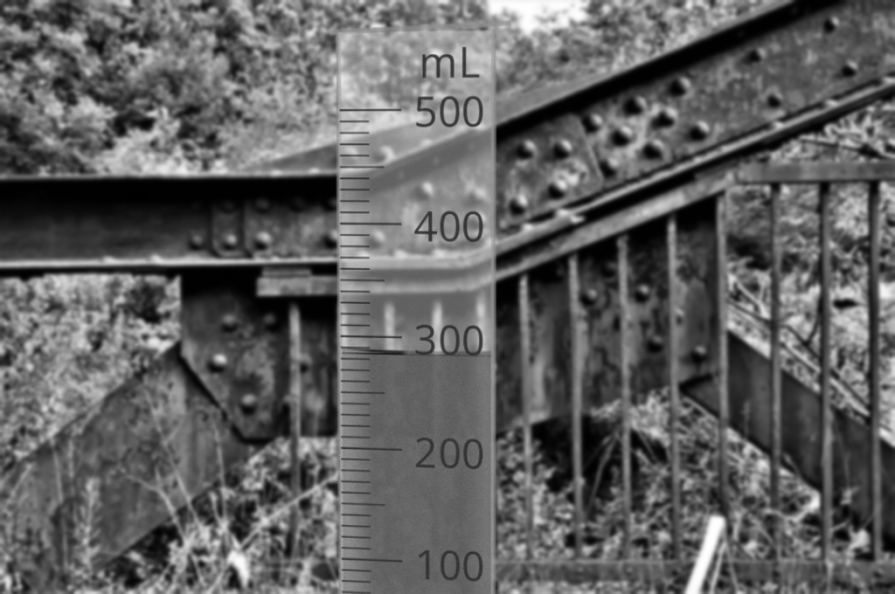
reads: 285mL
